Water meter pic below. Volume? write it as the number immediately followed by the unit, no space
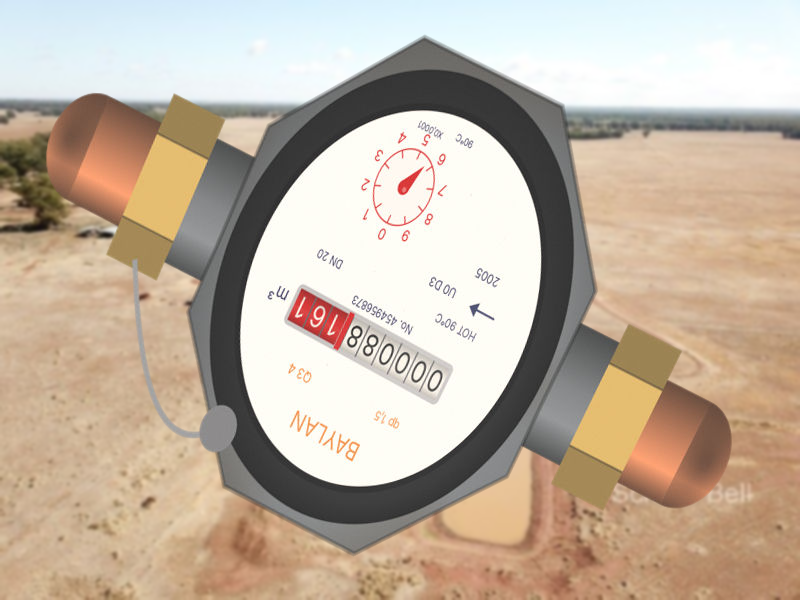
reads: 88.1615m³
